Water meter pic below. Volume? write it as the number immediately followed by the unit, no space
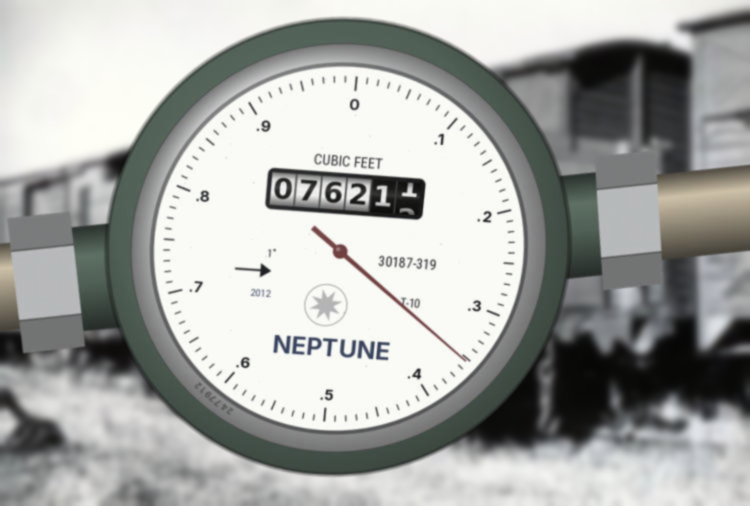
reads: 76211.35ft³
